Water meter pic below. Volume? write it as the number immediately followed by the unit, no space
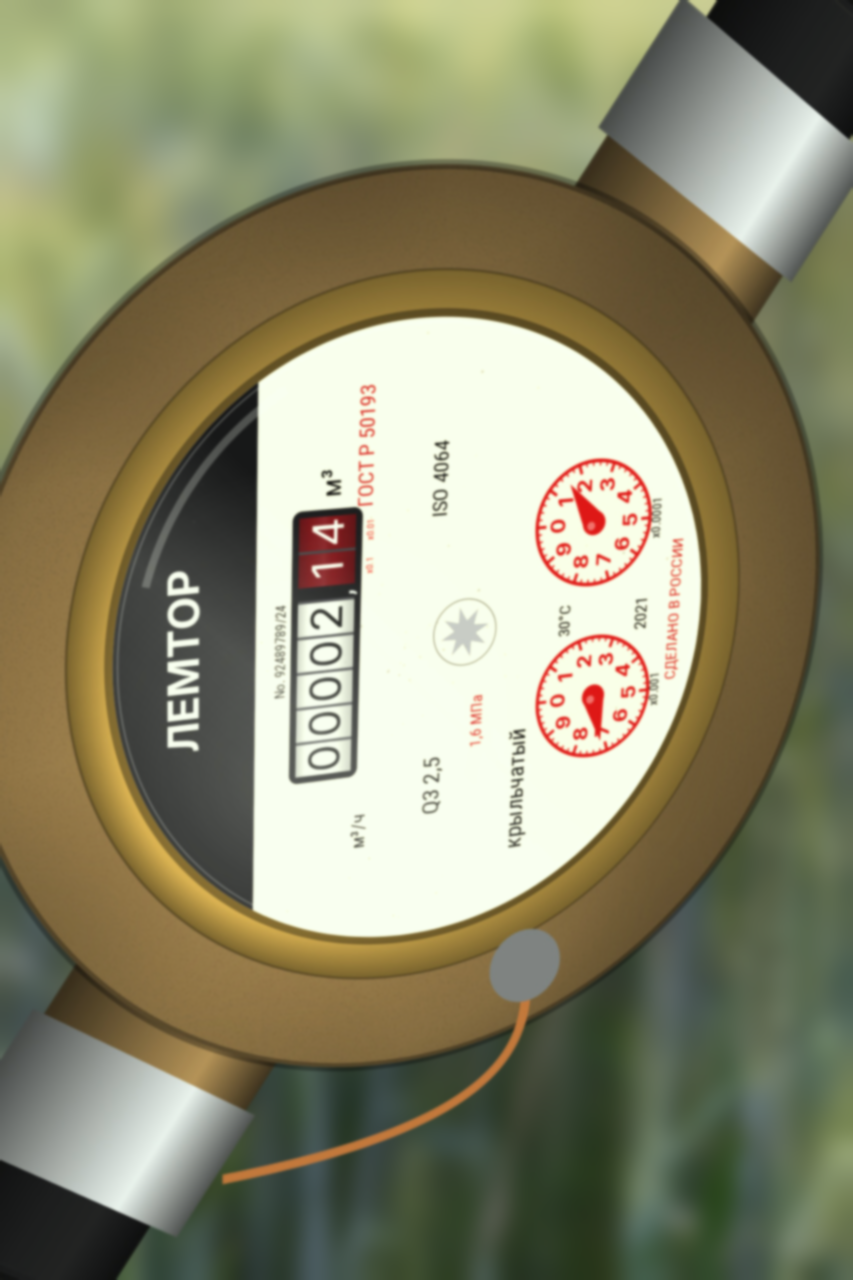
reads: 2.1471m³
